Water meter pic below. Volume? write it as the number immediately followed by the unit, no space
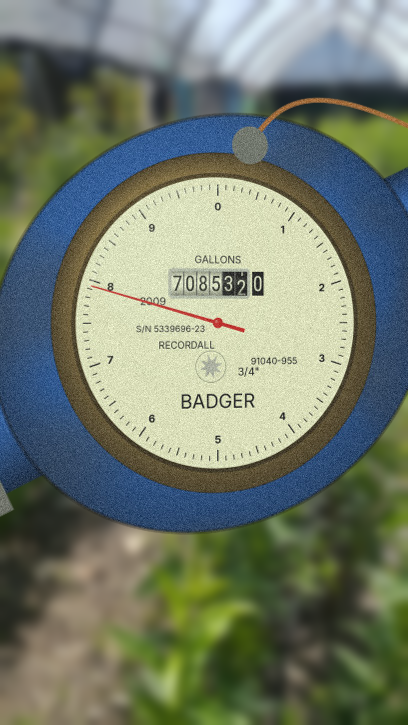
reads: 7085317.9gal
